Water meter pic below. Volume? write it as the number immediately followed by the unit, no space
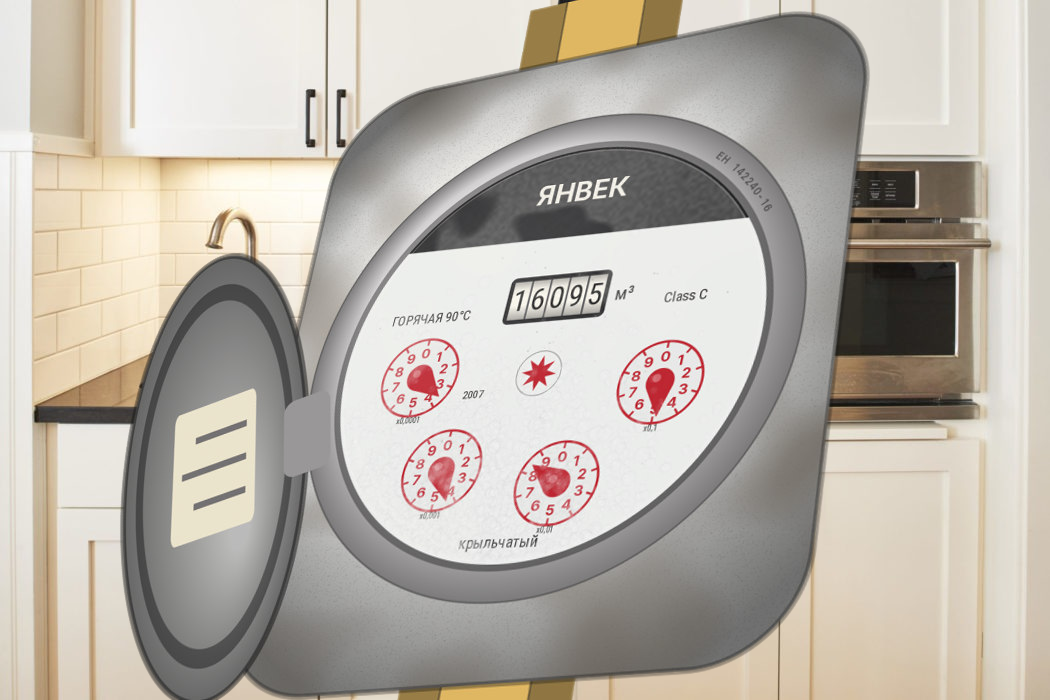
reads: 16095.4843m³
